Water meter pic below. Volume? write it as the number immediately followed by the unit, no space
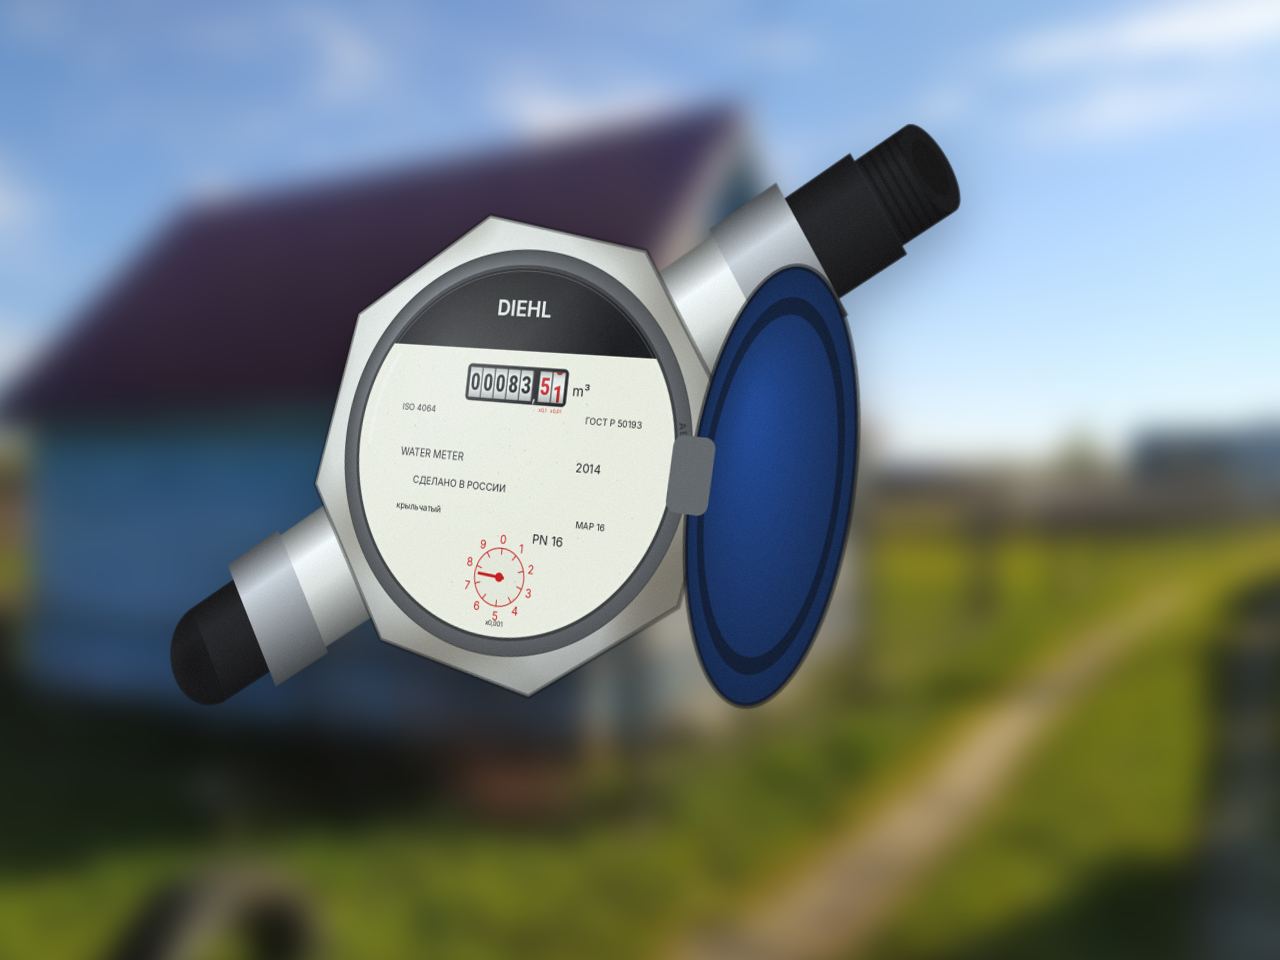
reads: 83.507m³
